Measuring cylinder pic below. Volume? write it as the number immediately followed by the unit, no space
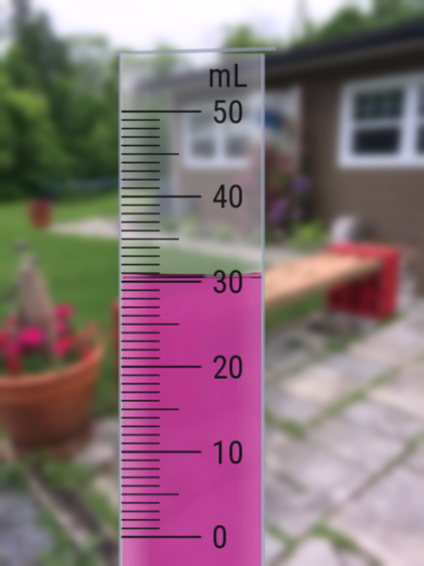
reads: 30.5mL
